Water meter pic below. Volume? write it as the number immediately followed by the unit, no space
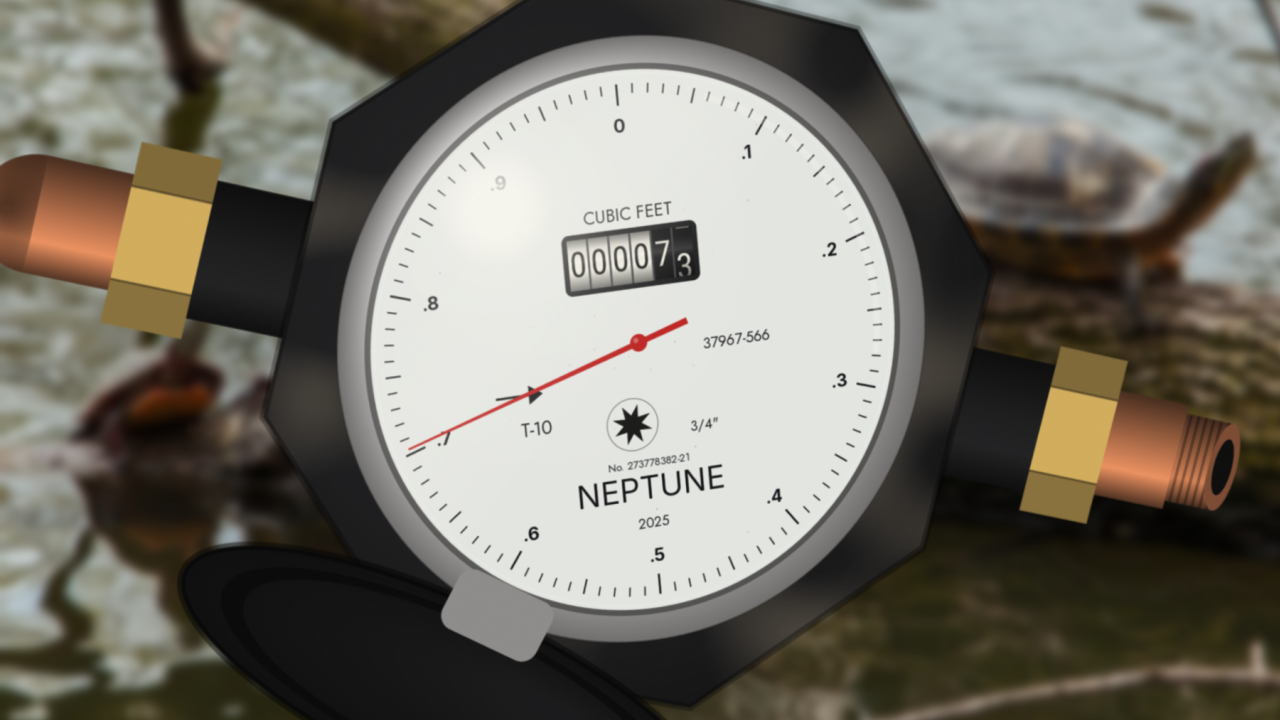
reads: 72.70ft³
